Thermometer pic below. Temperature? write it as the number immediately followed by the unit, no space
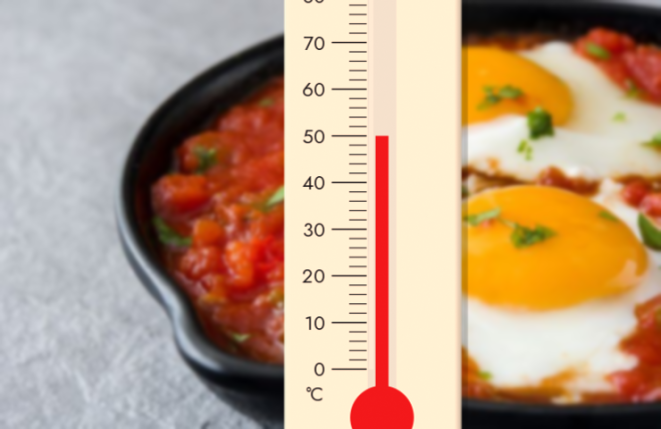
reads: 50°C
